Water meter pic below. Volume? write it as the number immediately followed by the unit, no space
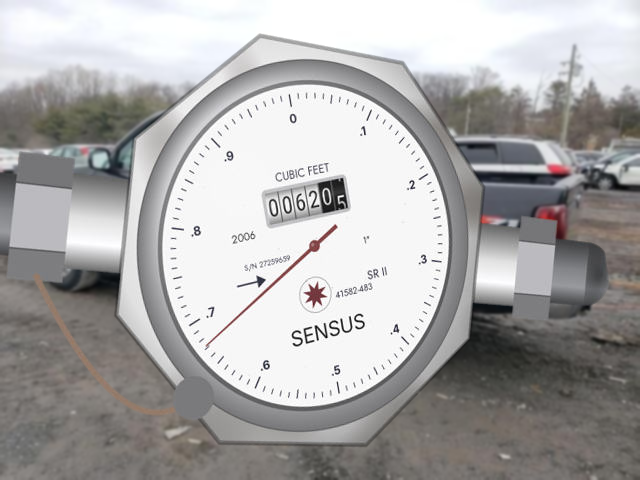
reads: 6204.67ft³
